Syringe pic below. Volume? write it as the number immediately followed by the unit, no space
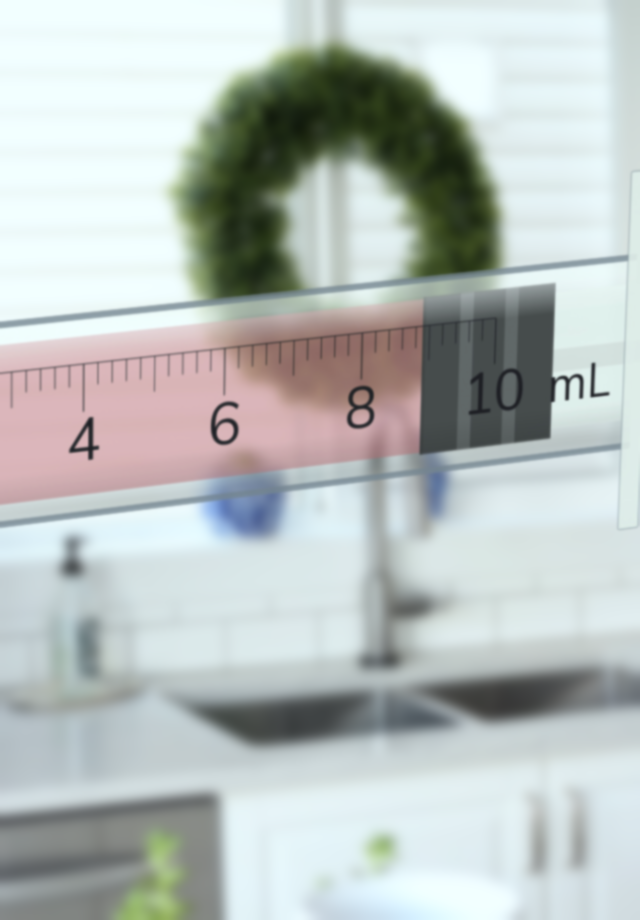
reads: 8.9mL
